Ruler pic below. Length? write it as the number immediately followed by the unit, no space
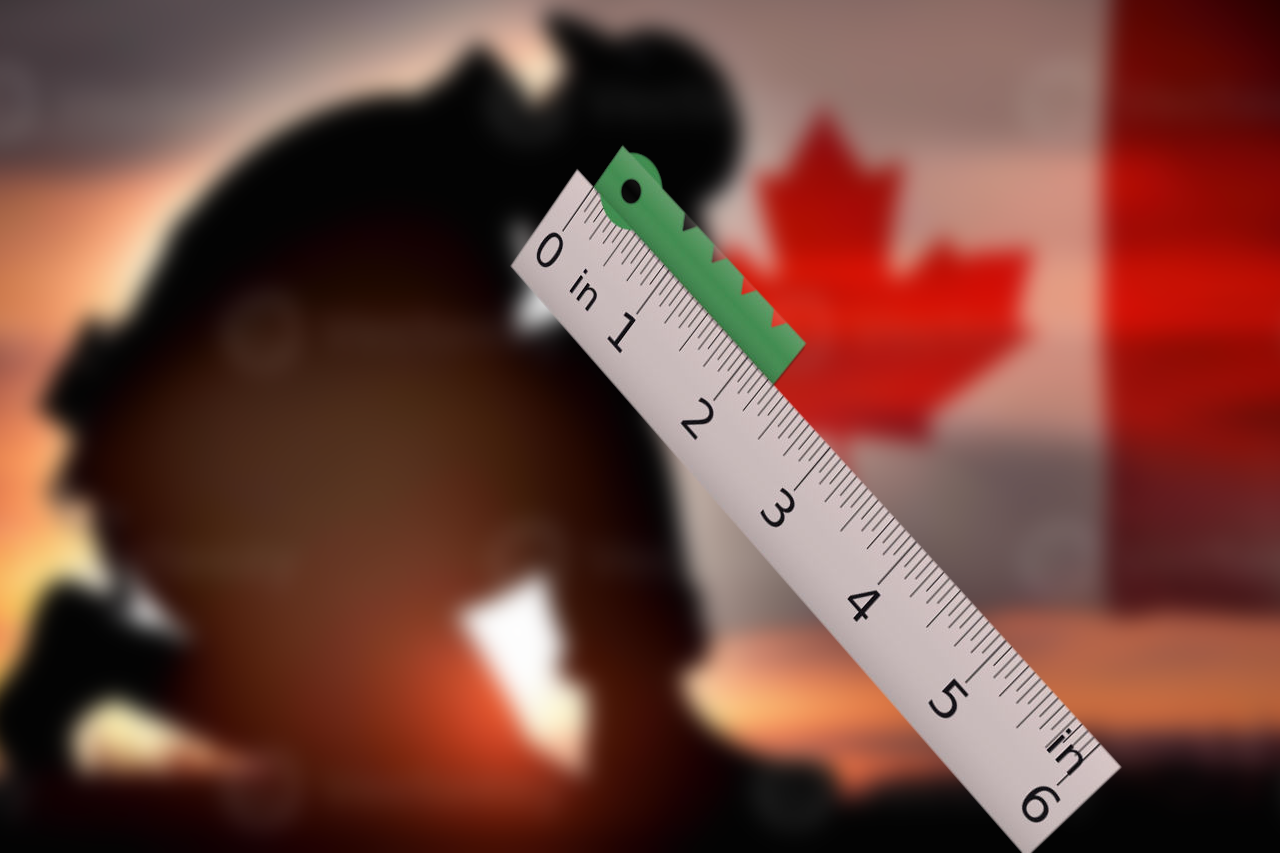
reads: 2.3125in
